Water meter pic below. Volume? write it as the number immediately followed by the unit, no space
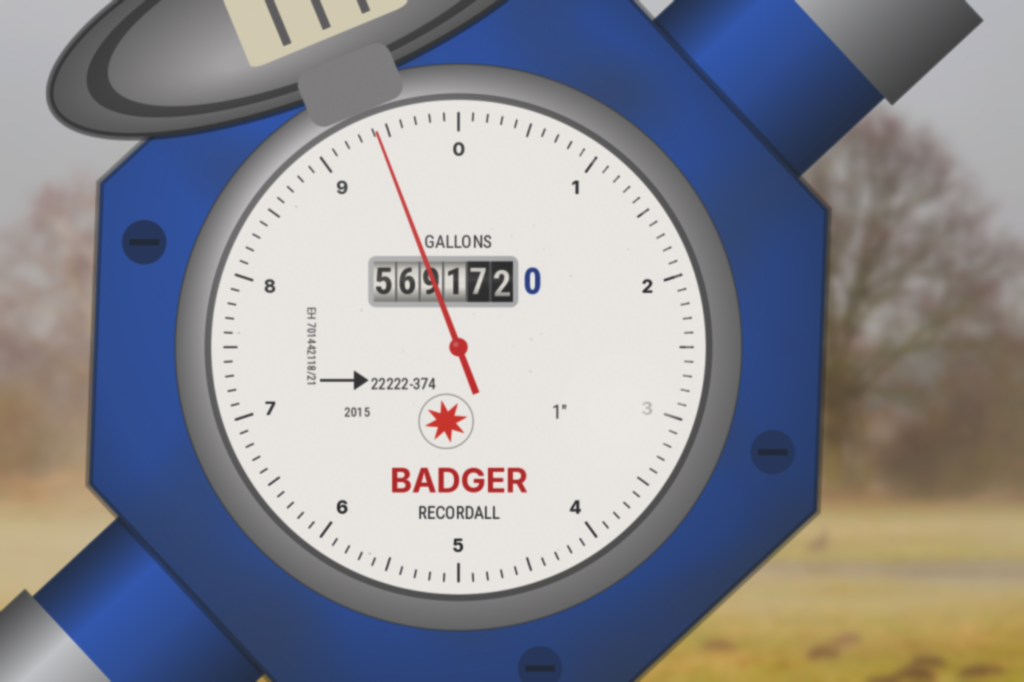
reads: 5691719.4gal
